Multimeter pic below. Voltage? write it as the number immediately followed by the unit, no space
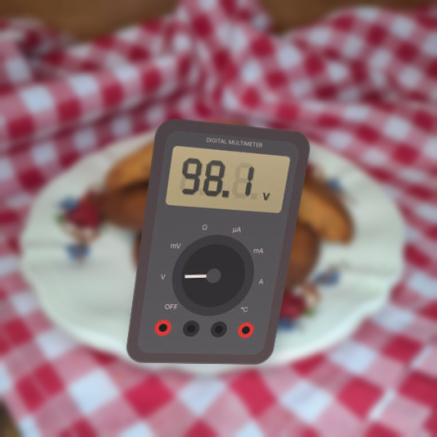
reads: 98.1V
